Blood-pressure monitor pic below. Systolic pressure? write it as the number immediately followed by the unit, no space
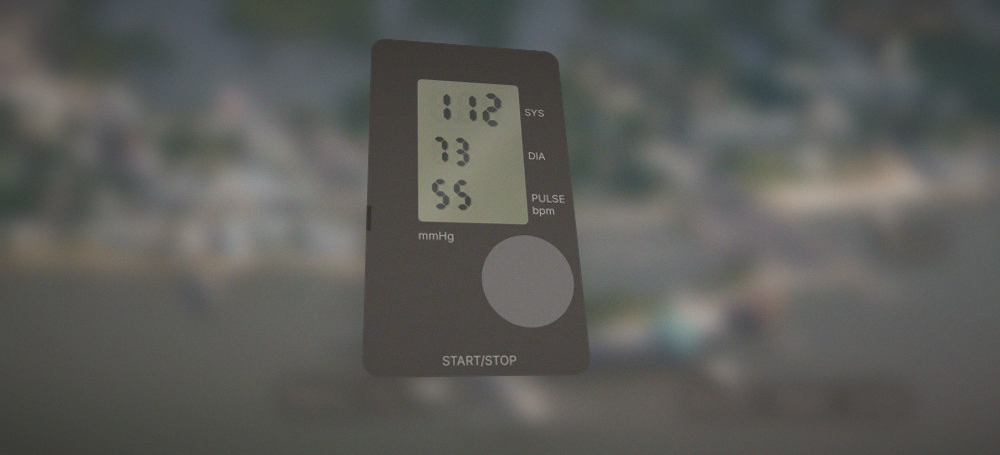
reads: 112mmHg
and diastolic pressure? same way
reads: 73mmHg
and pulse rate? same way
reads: 55bpm
